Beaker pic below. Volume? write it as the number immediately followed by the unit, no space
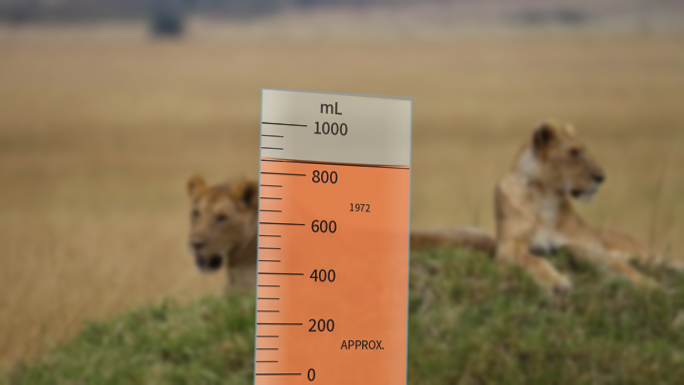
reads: 850mL
